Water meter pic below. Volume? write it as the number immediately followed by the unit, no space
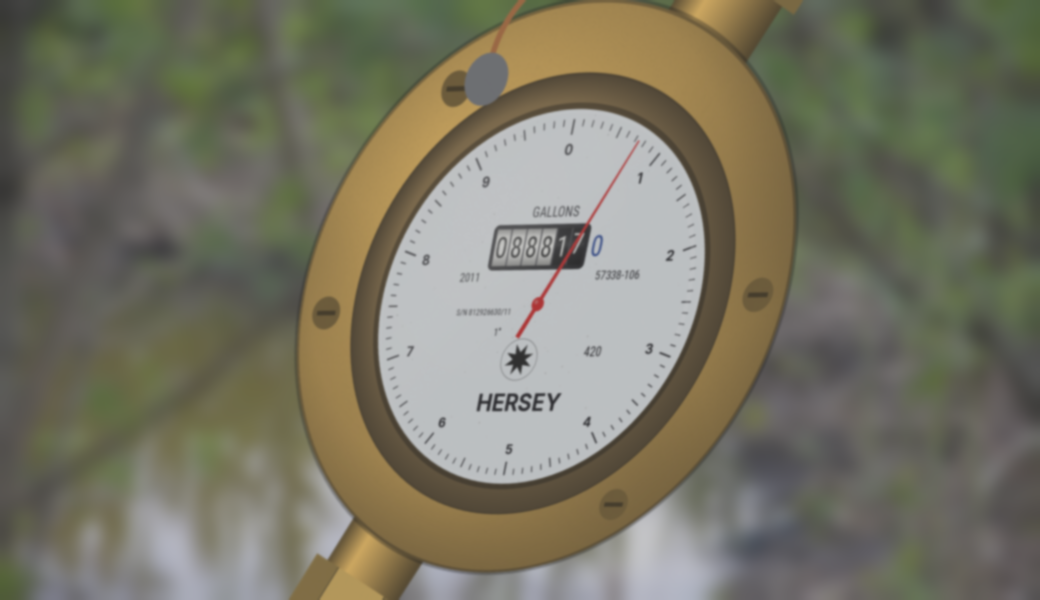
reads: 888170.7gal
